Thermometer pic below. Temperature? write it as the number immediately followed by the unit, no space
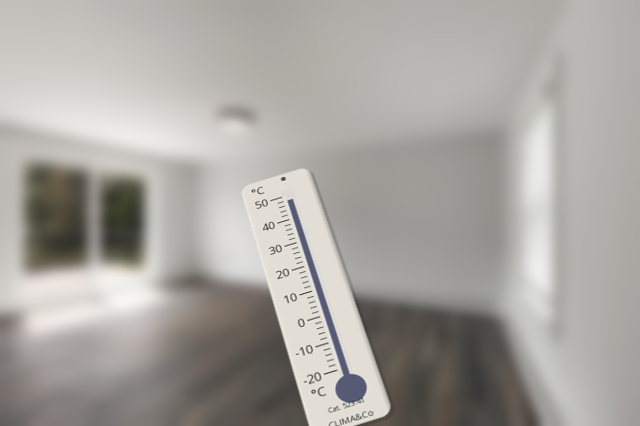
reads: 48°C
